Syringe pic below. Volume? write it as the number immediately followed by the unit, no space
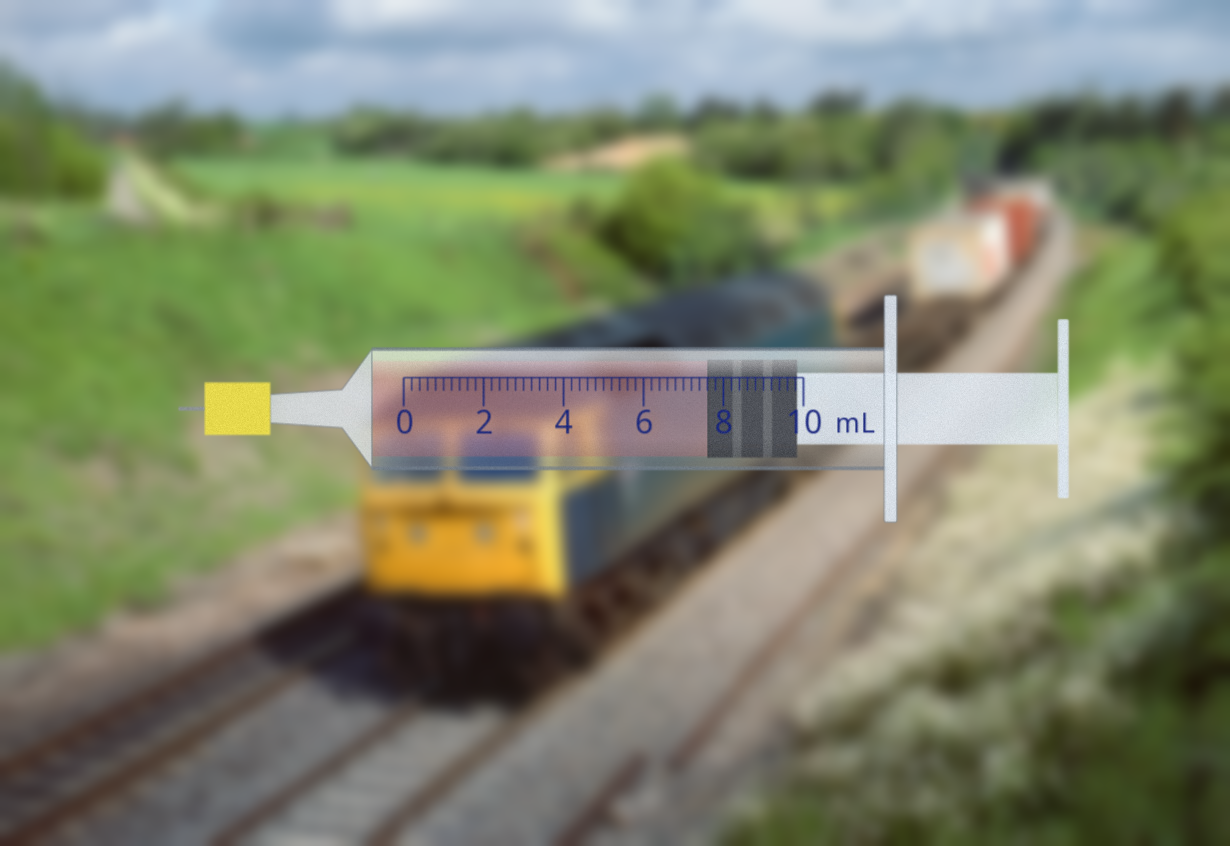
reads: 7.6mL
